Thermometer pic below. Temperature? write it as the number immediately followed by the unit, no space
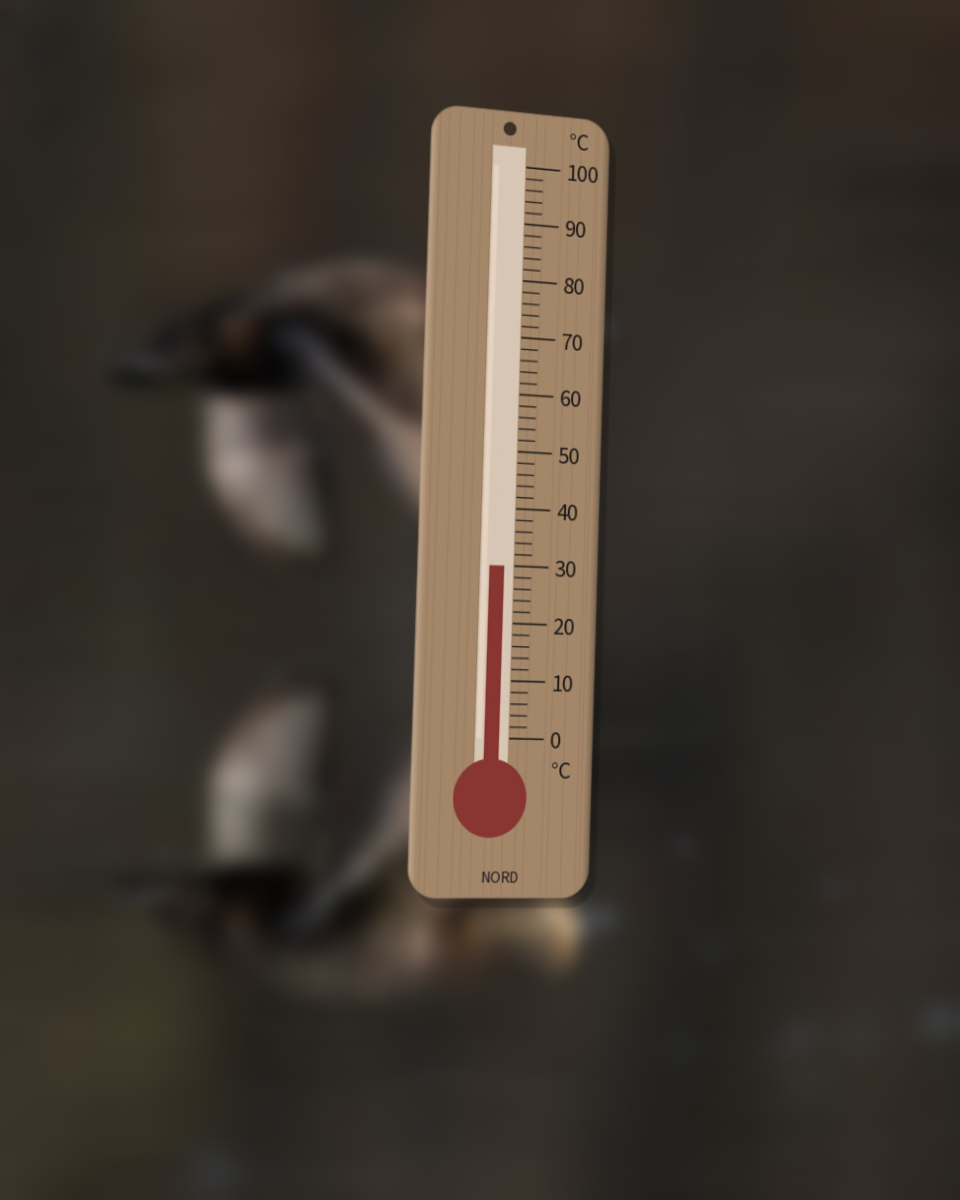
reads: 30°C
